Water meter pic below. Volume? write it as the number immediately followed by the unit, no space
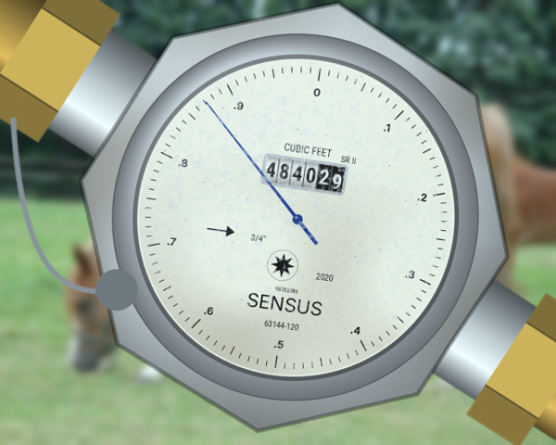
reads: 484028.87ft³
